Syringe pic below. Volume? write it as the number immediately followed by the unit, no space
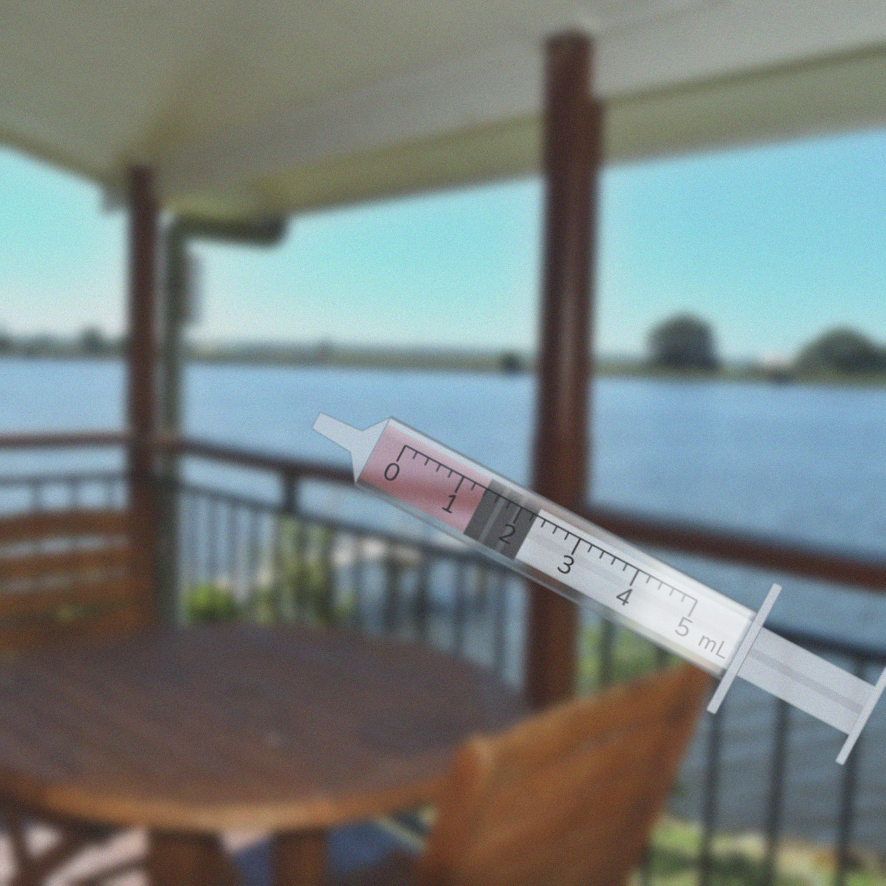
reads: 1.4mL
